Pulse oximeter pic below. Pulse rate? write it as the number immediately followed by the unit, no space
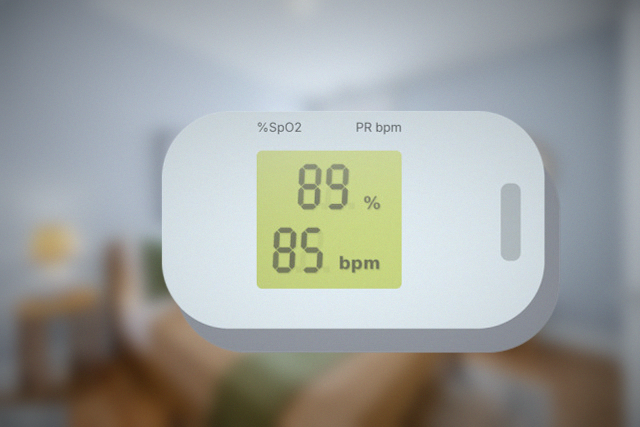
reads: 85bpm
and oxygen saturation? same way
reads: 89%
